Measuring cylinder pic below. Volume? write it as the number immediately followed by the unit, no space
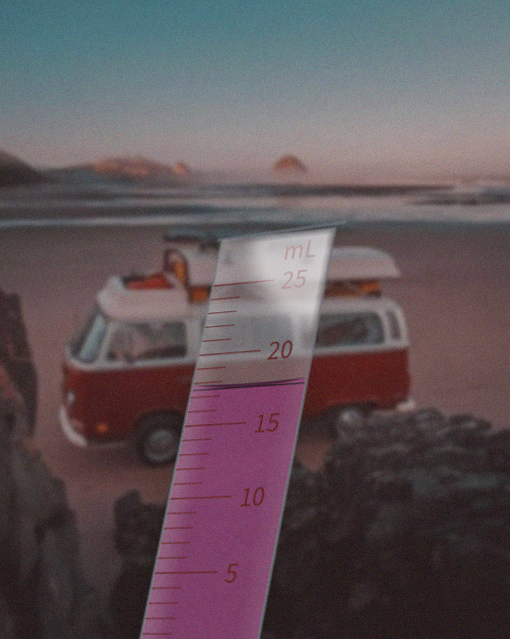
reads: 17.5mL
